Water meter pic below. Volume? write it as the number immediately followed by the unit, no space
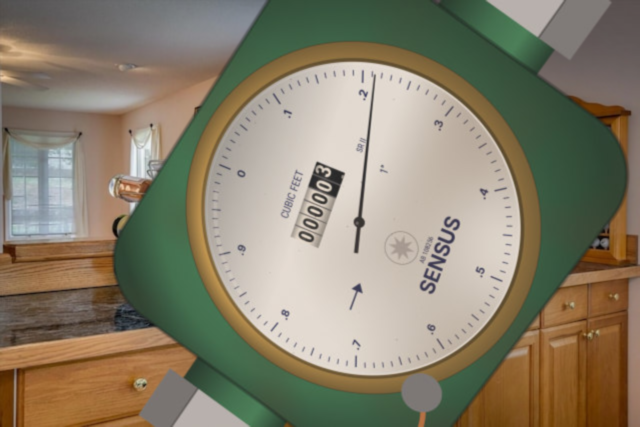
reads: 3.21ft³
